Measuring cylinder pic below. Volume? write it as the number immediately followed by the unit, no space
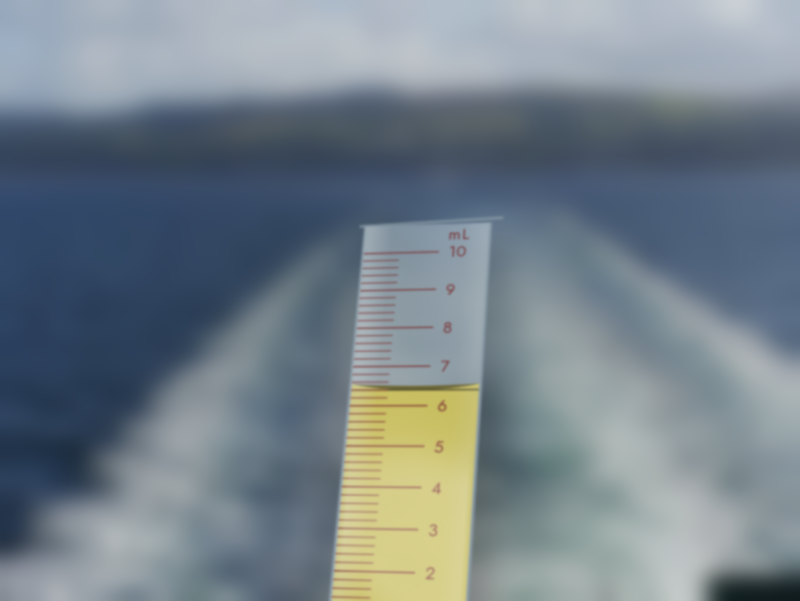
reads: 6.4mL
